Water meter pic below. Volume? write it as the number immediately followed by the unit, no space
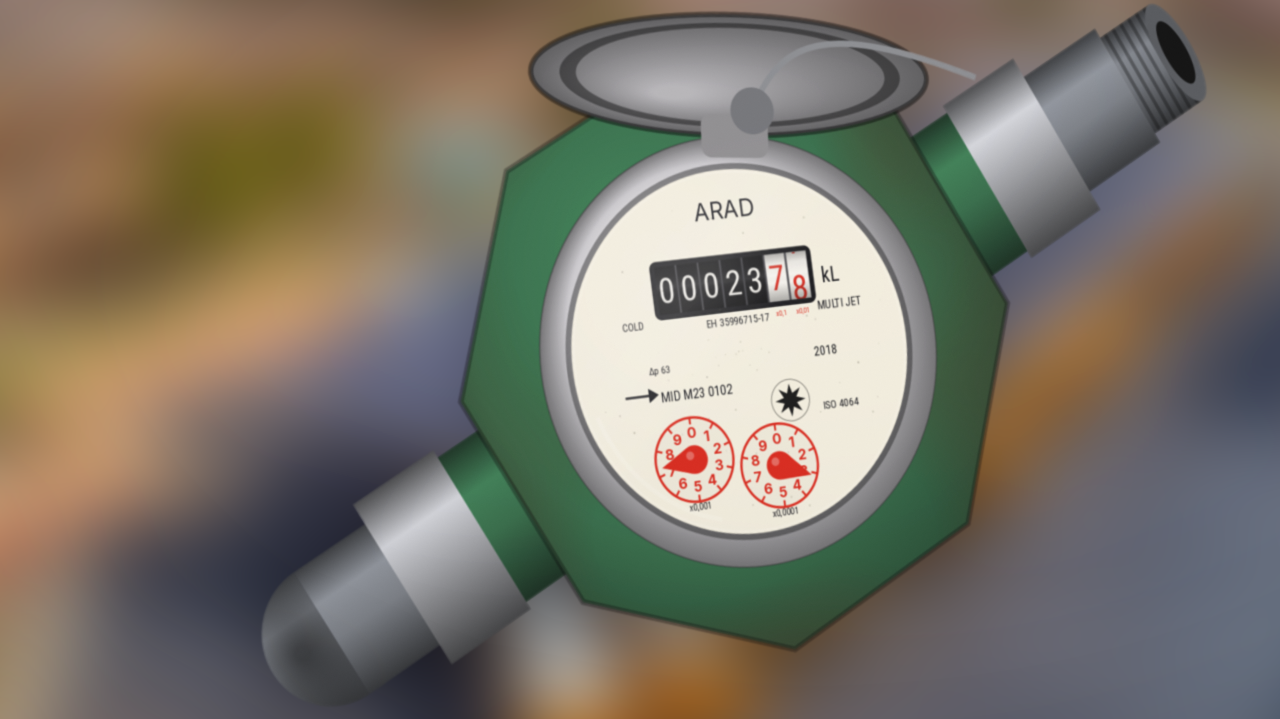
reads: 23.7773kL
